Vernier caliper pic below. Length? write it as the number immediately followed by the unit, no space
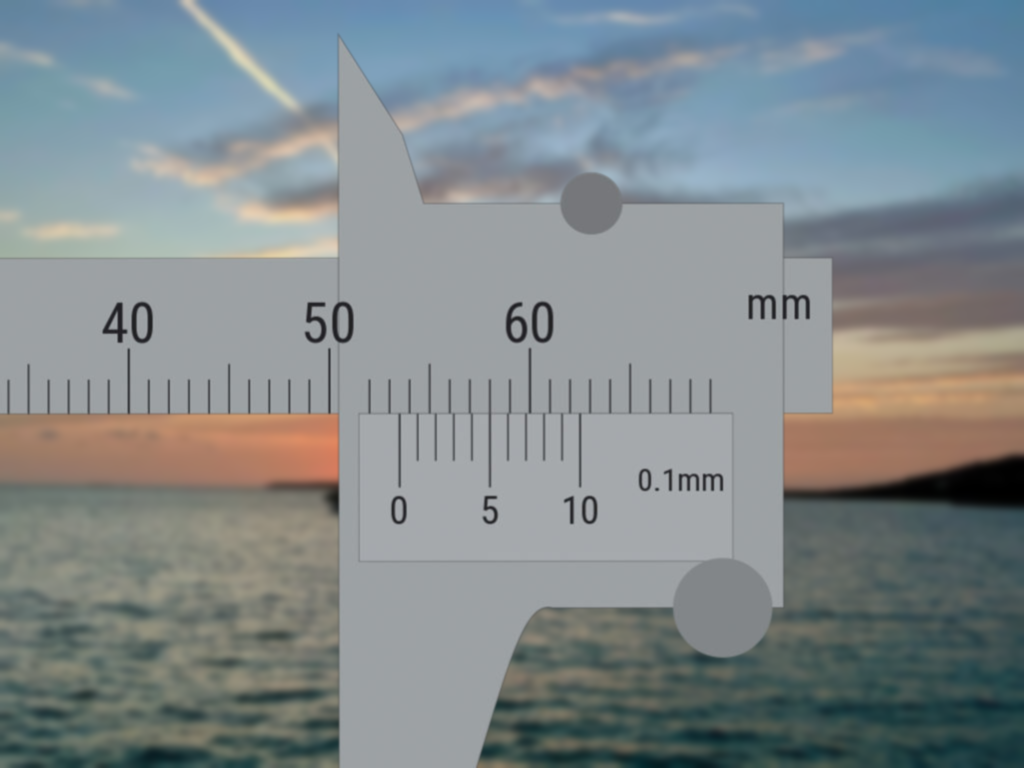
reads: 53.5mm
